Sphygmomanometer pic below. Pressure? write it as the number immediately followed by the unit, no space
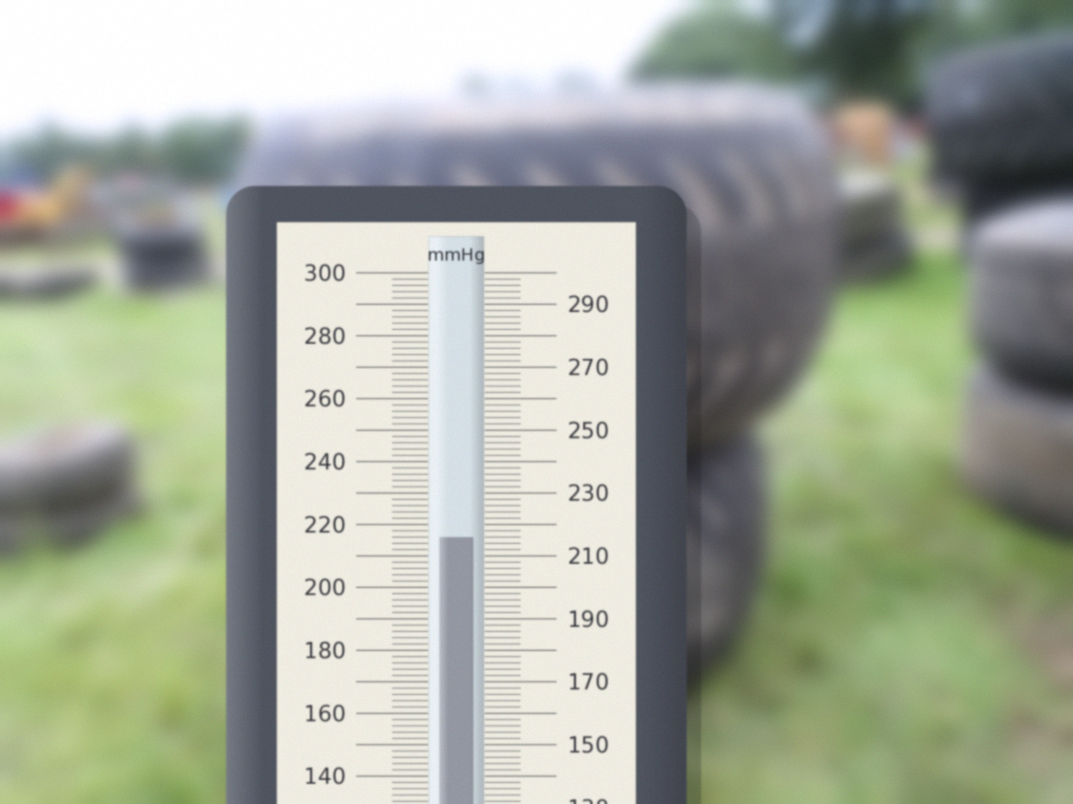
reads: 216mmHg
